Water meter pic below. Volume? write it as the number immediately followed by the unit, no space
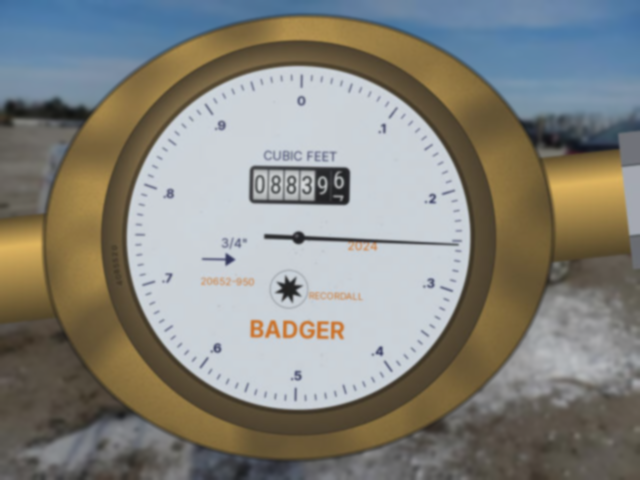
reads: 88396.25ft³
